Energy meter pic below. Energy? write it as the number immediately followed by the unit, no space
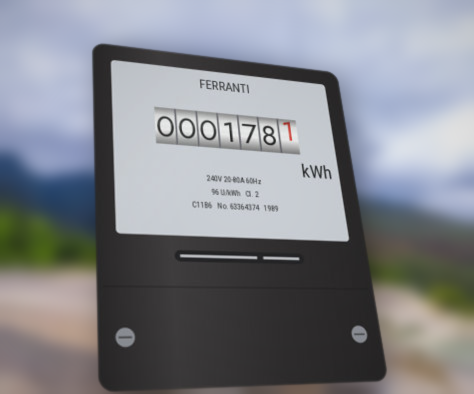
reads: 178.1kWh
